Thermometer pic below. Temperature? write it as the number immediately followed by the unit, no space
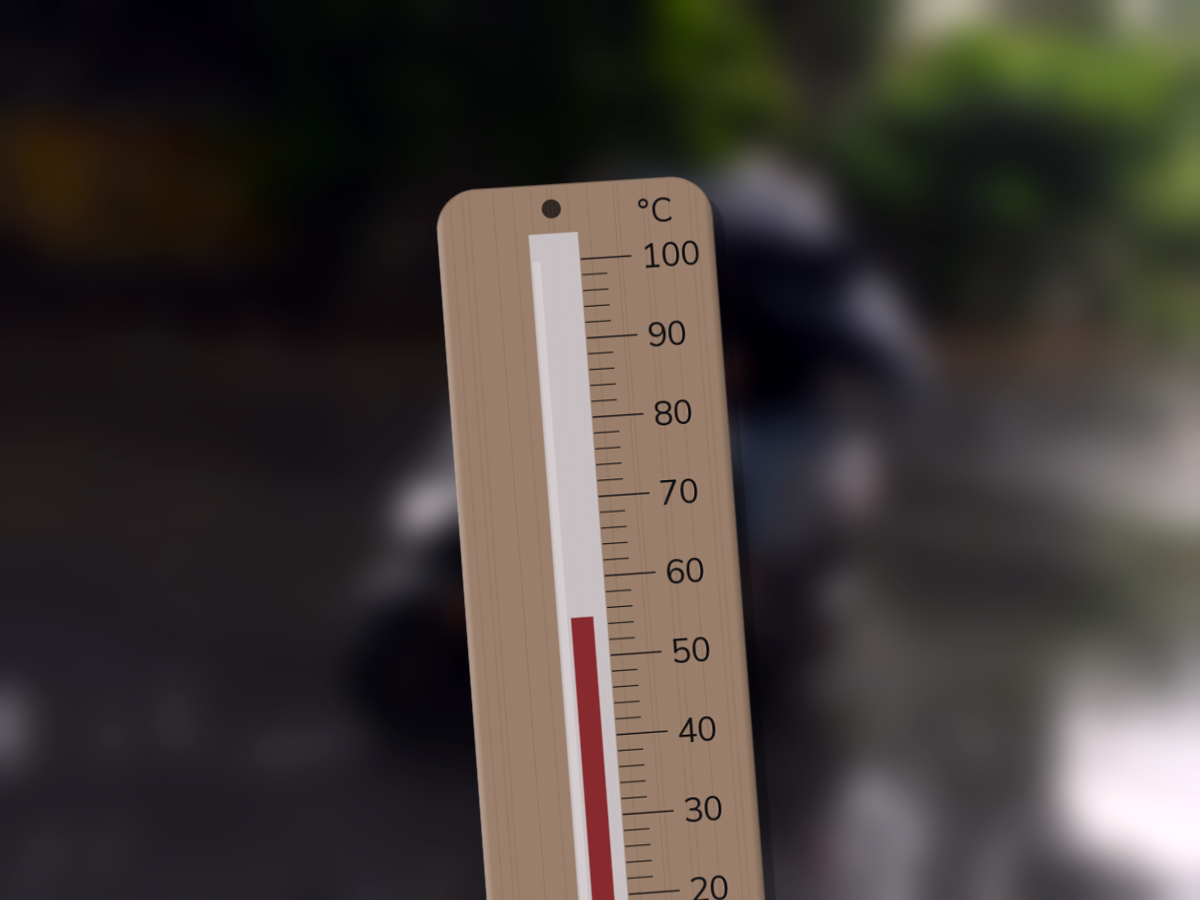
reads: 55°C
